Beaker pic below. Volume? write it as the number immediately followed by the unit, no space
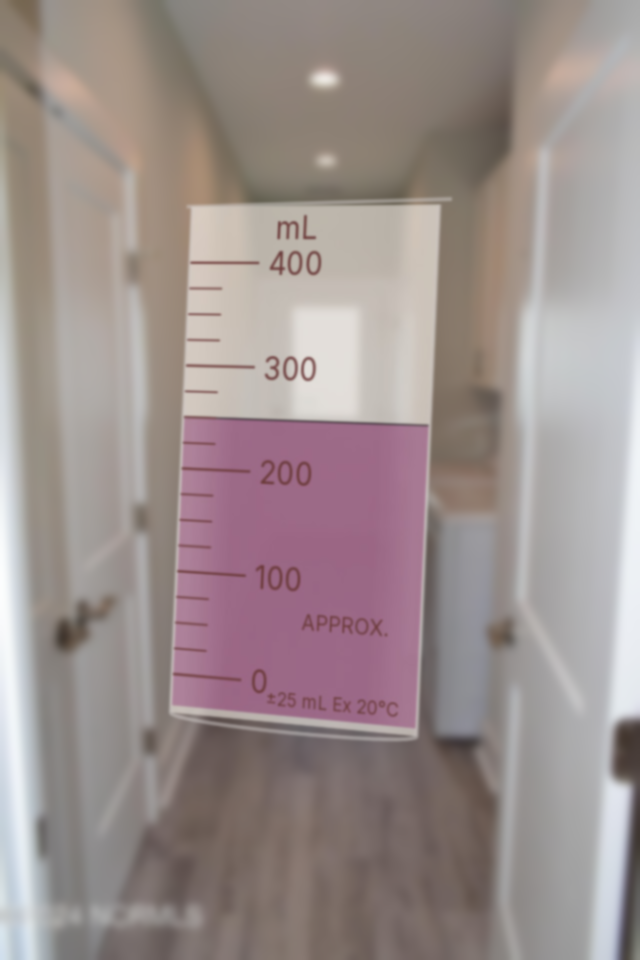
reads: 250mL
